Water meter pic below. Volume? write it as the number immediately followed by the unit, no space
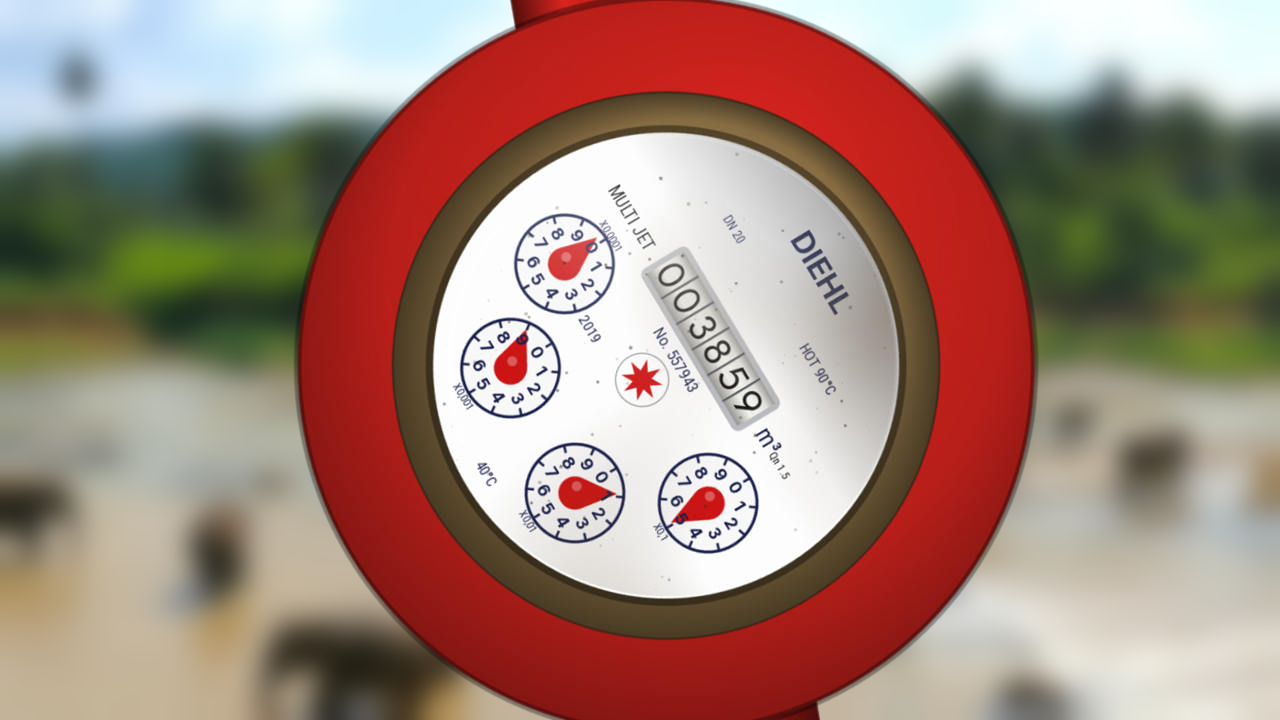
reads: 3859.5089m³
